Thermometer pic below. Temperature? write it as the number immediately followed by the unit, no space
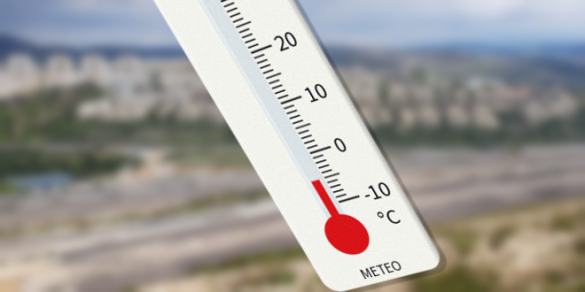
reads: -5°C
